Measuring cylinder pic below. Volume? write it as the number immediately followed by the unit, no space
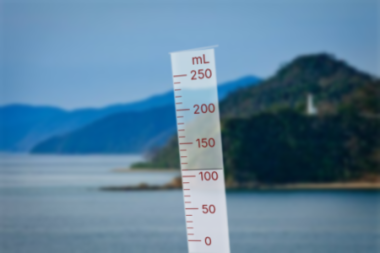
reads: 110mL
